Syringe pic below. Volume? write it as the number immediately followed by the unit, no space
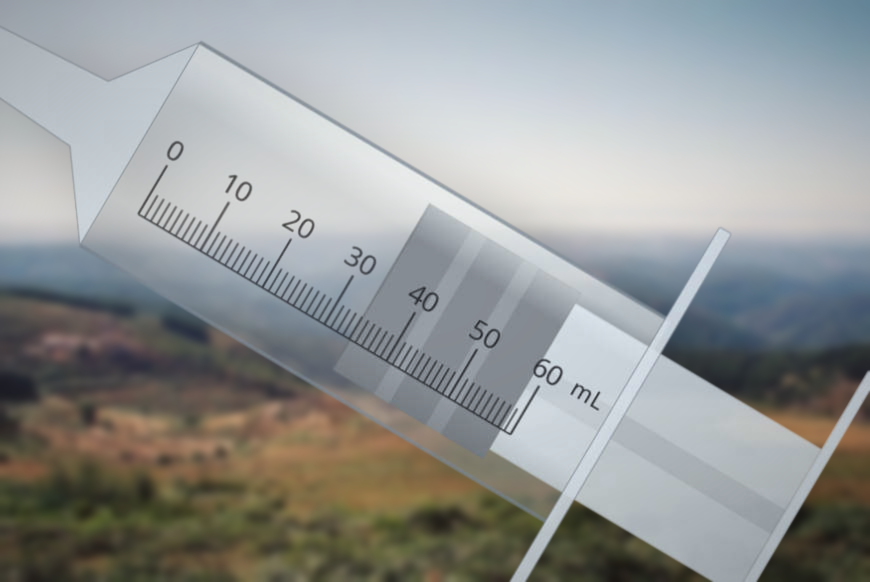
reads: 34mL
